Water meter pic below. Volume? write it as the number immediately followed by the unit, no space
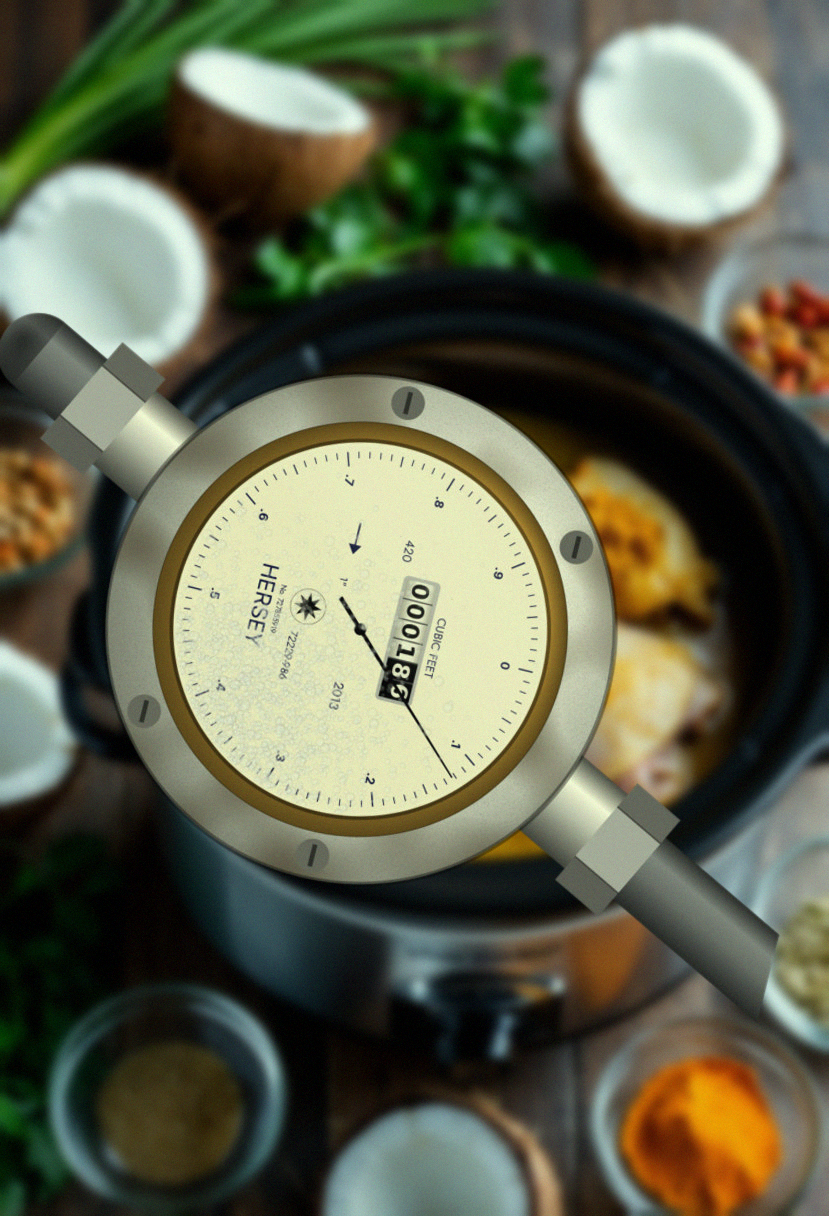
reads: 186.12ft³
